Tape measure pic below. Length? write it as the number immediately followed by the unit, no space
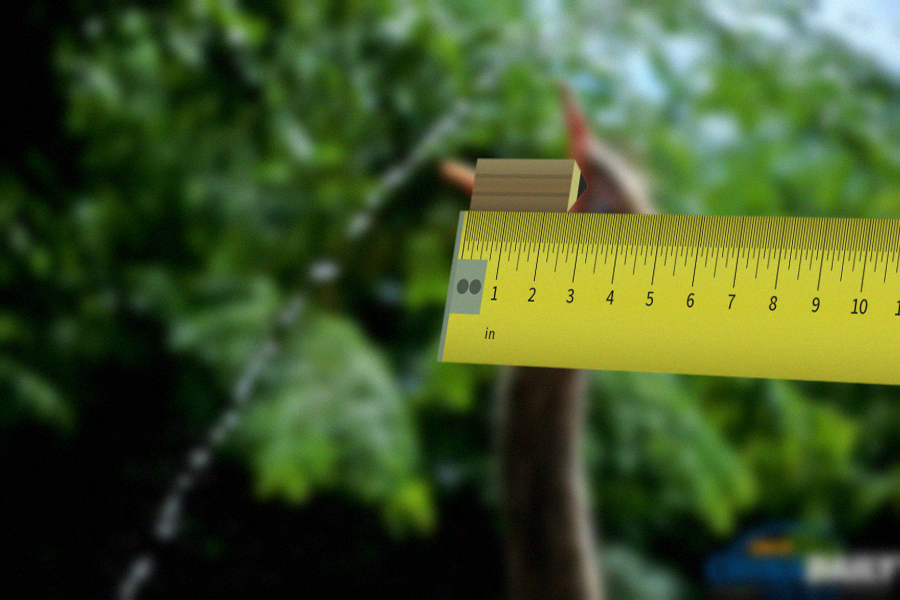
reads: 3in
